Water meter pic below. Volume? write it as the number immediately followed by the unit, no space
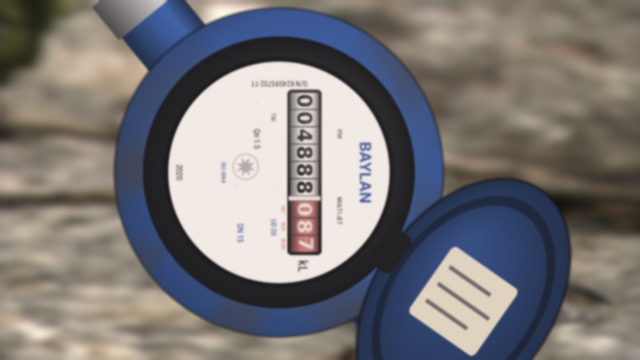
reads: 4888.087kL
